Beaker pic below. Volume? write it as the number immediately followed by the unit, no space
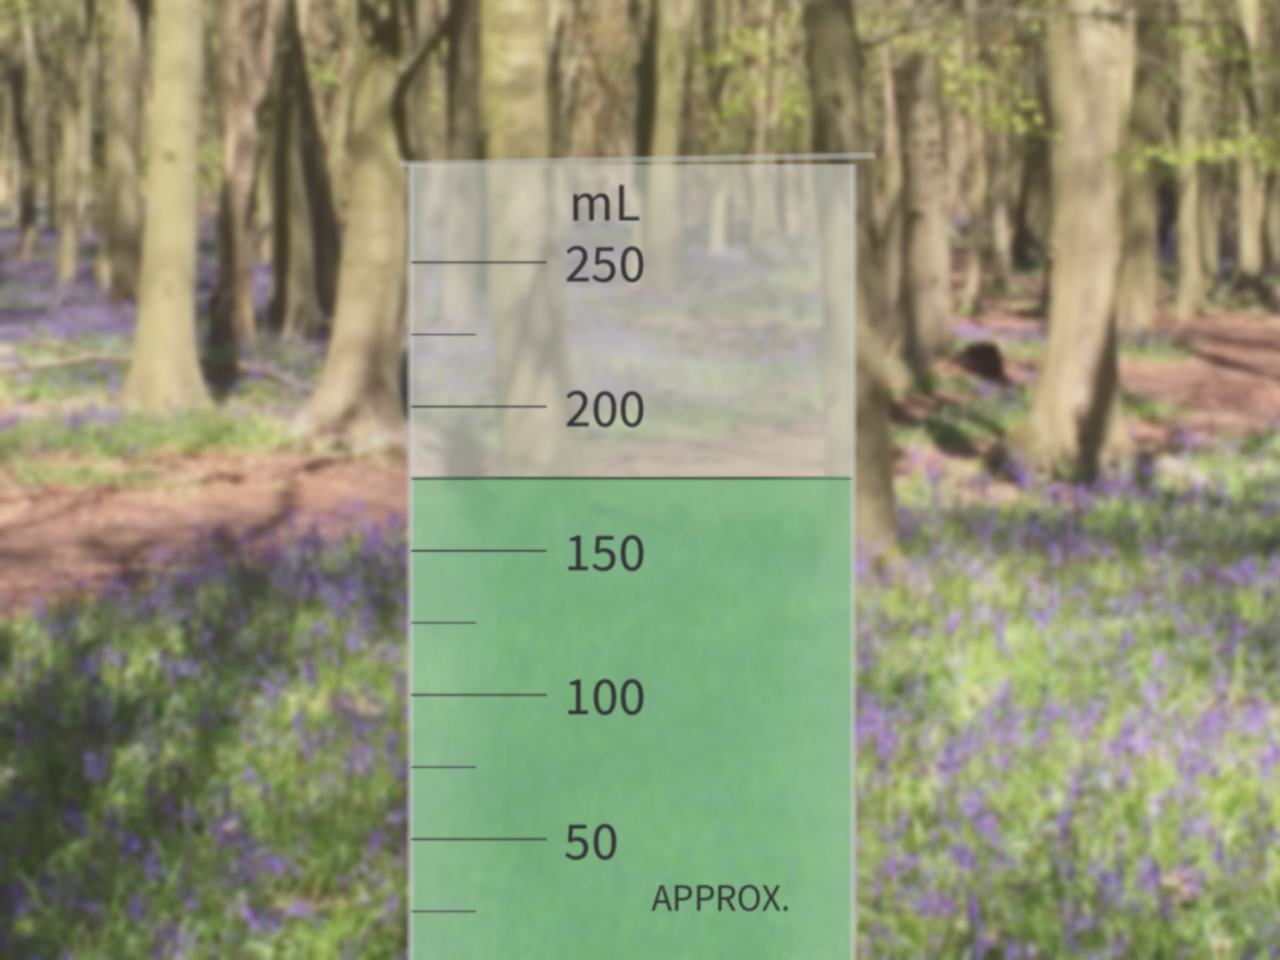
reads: 175mL
